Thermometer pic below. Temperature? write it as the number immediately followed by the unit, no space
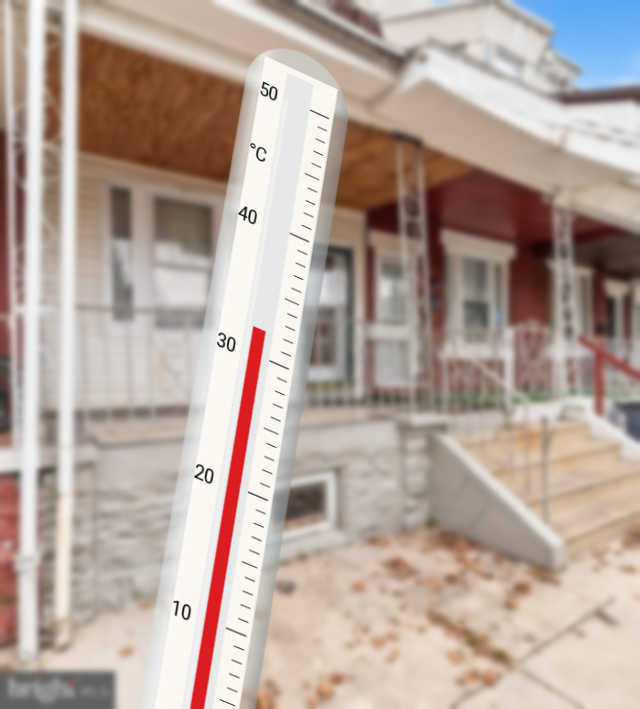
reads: 32°C
